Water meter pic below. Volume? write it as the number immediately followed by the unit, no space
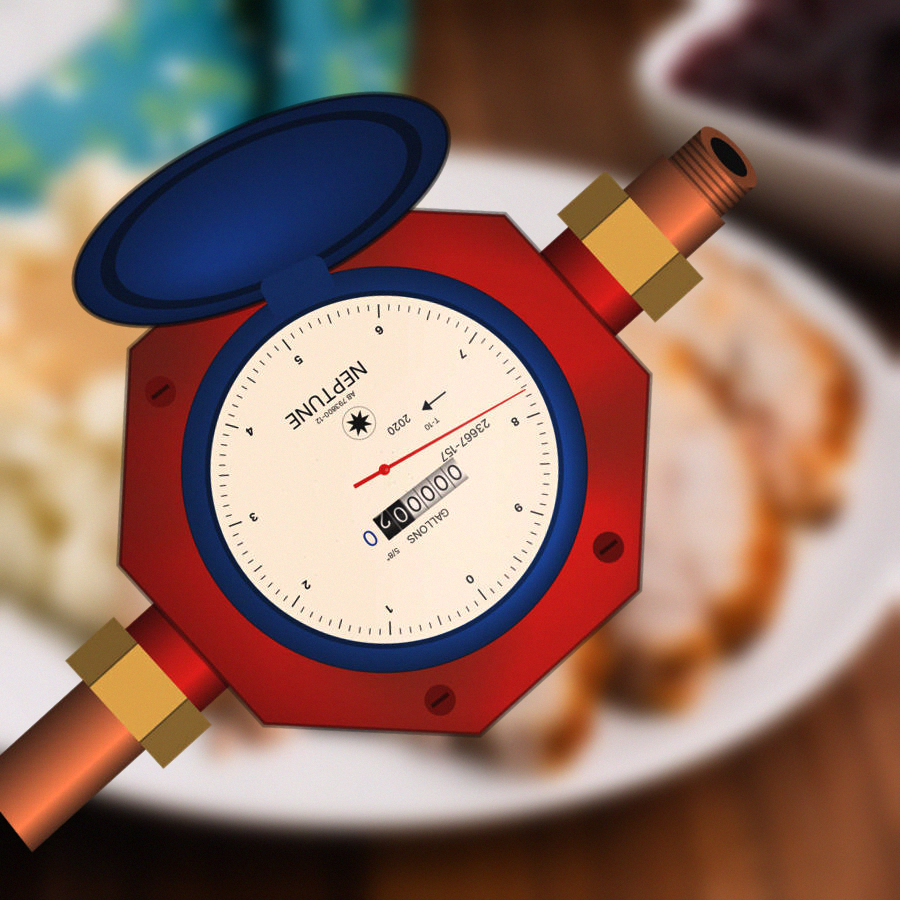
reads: 17.7gal
